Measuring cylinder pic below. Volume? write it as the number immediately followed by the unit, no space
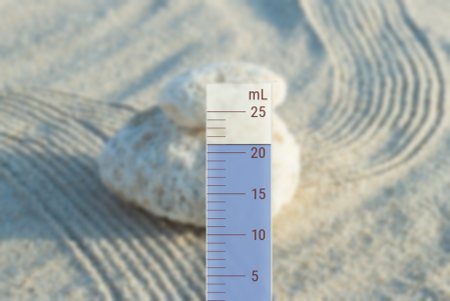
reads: 21mL
